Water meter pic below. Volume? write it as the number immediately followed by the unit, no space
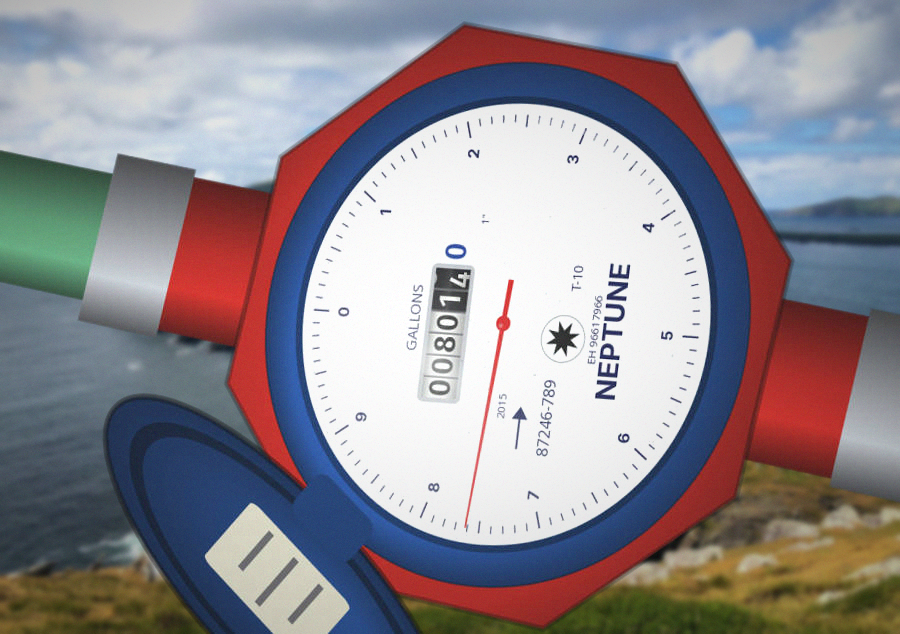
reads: 80137.6gal
